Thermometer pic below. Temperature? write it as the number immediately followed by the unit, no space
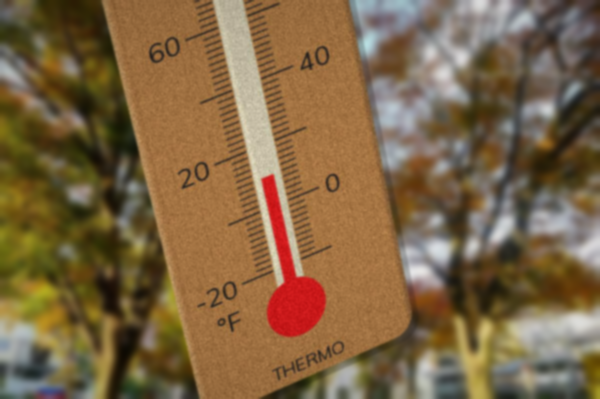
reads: 10°F
